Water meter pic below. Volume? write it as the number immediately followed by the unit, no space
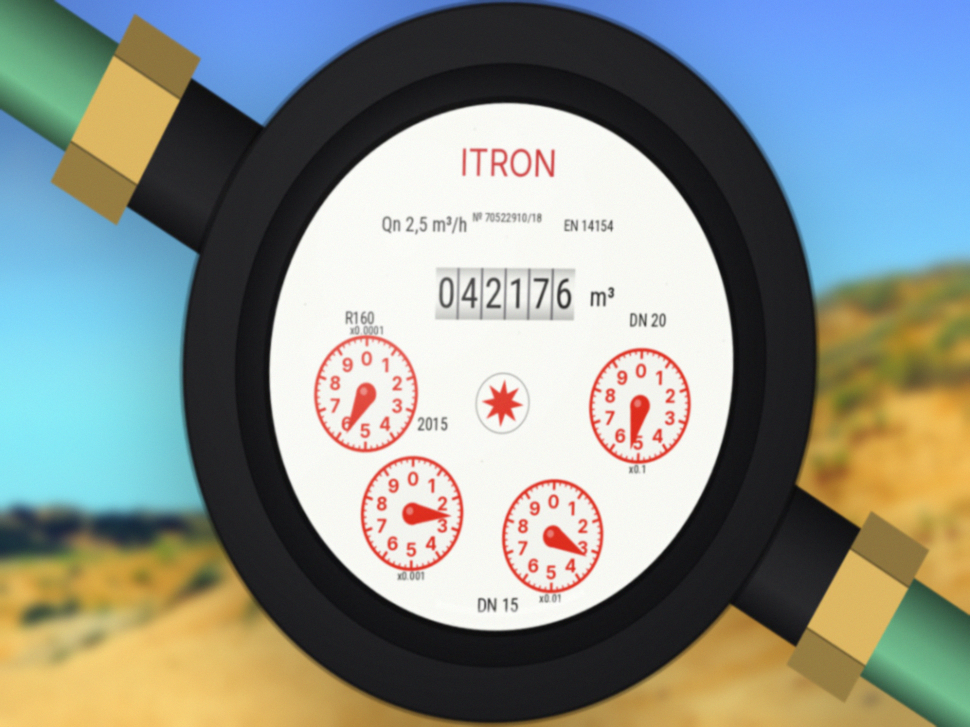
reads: 42176.5325m³
